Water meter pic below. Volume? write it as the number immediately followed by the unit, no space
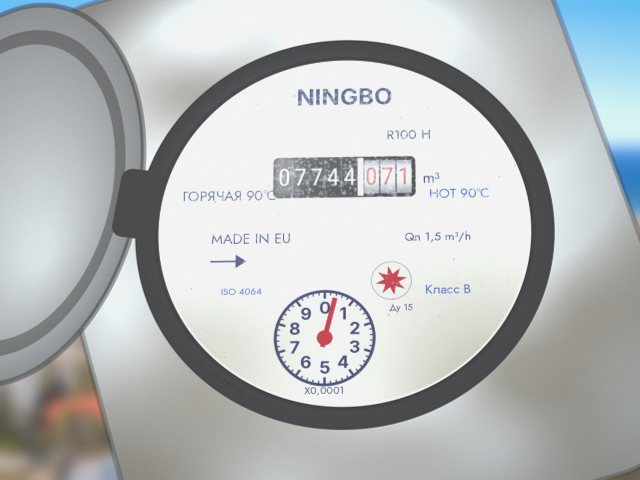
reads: 7744.0710m³
